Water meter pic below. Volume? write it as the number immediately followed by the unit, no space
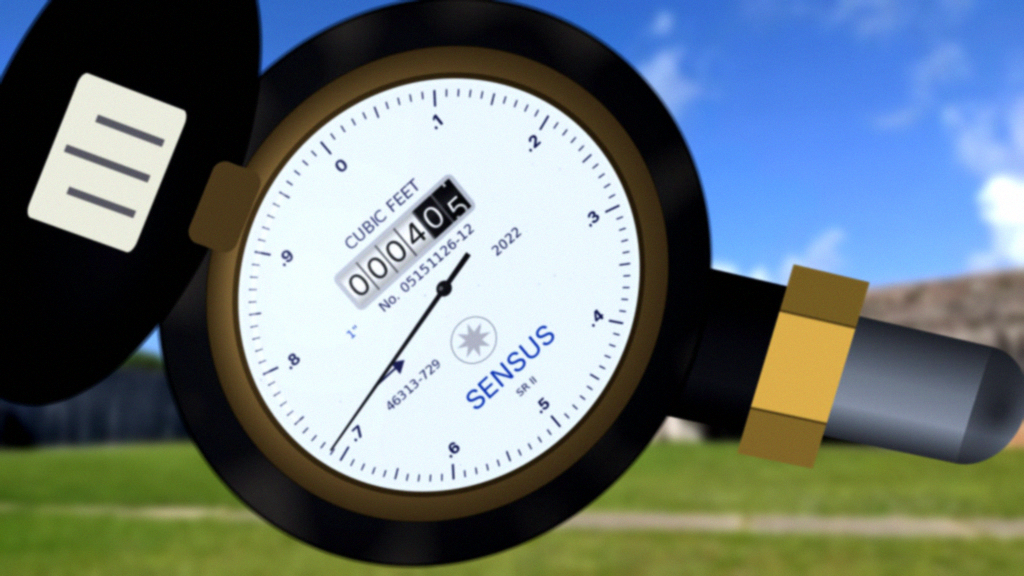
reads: 404.71ft³
